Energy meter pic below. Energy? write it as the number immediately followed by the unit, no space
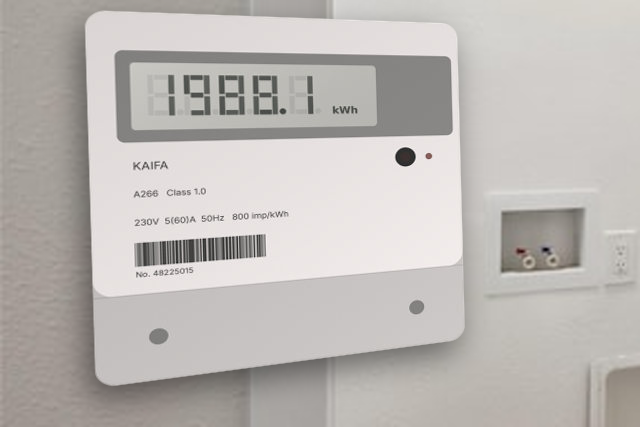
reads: 1988.1kWh
